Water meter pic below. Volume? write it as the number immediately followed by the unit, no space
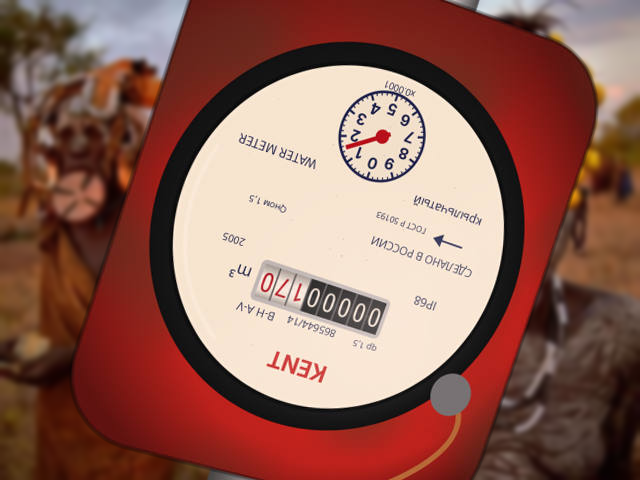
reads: 0.1701m³
